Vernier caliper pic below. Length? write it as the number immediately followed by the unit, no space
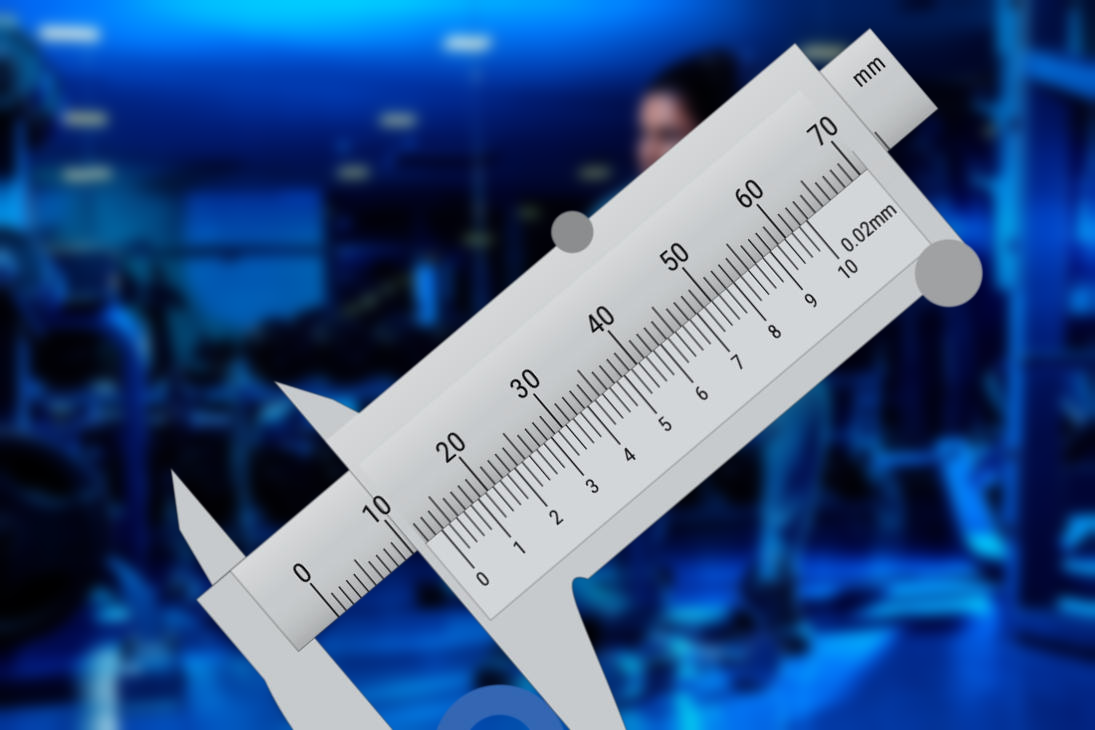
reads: 13.8mm
